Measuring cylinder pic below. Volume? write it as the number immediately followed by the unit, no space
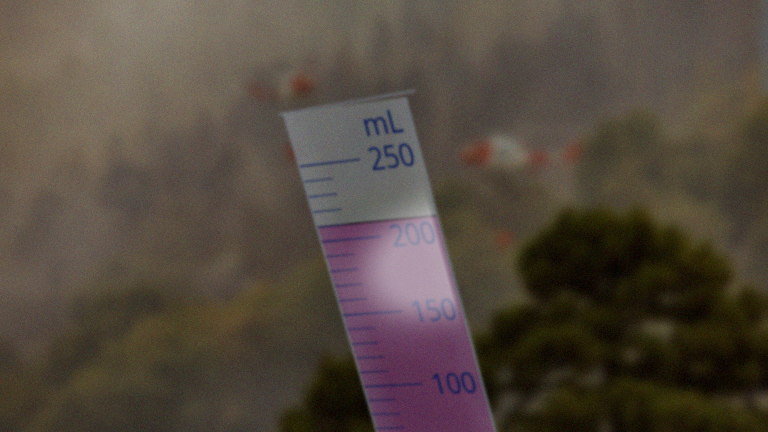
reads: 210mL
